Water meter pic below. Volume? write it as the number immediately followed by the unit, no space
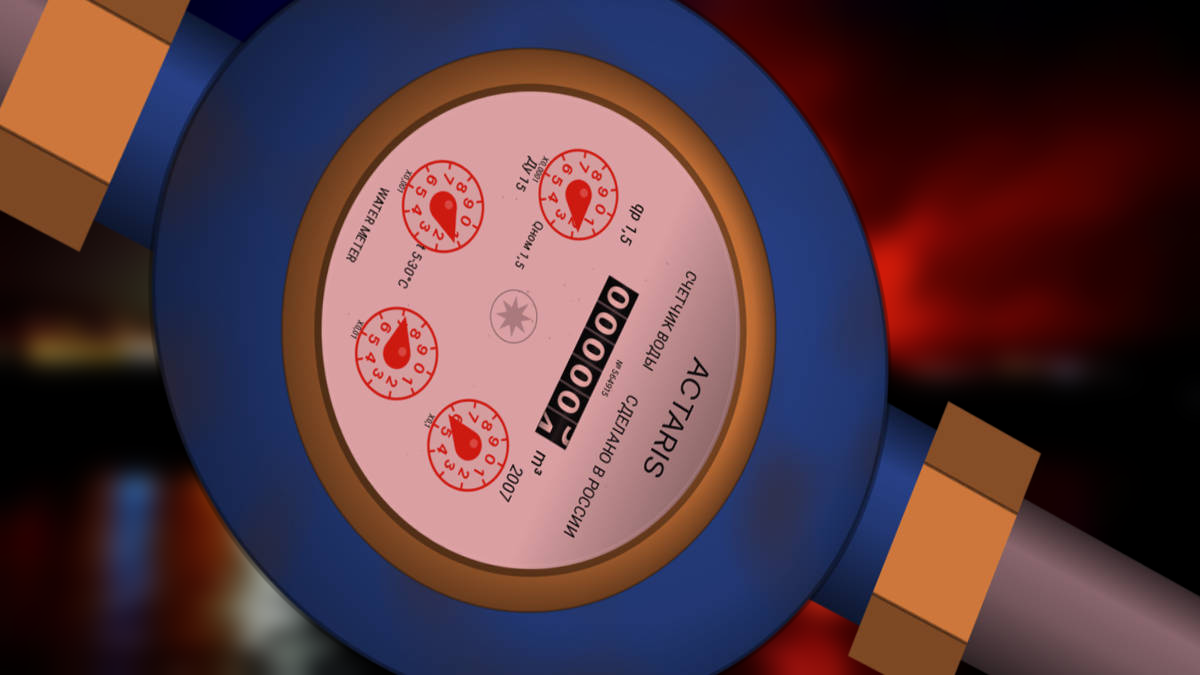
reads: 3.5711m³
